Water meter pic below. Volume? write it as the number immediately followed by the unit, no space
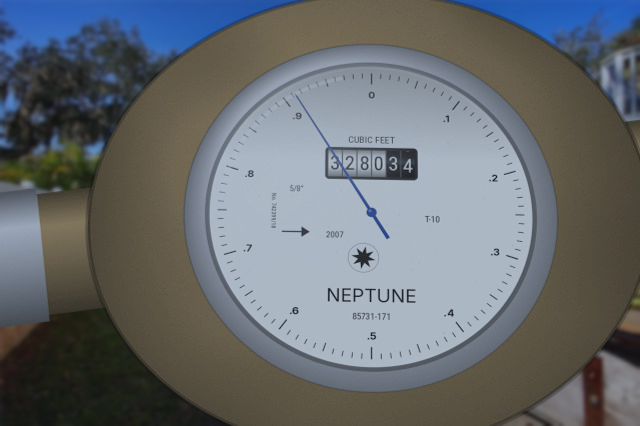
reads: 328033.91ft³
